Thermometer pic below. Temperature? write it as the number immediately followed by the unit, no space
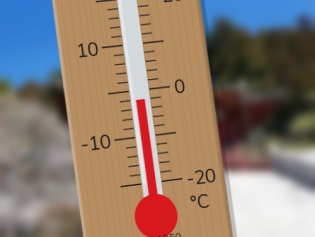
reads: -2°C
